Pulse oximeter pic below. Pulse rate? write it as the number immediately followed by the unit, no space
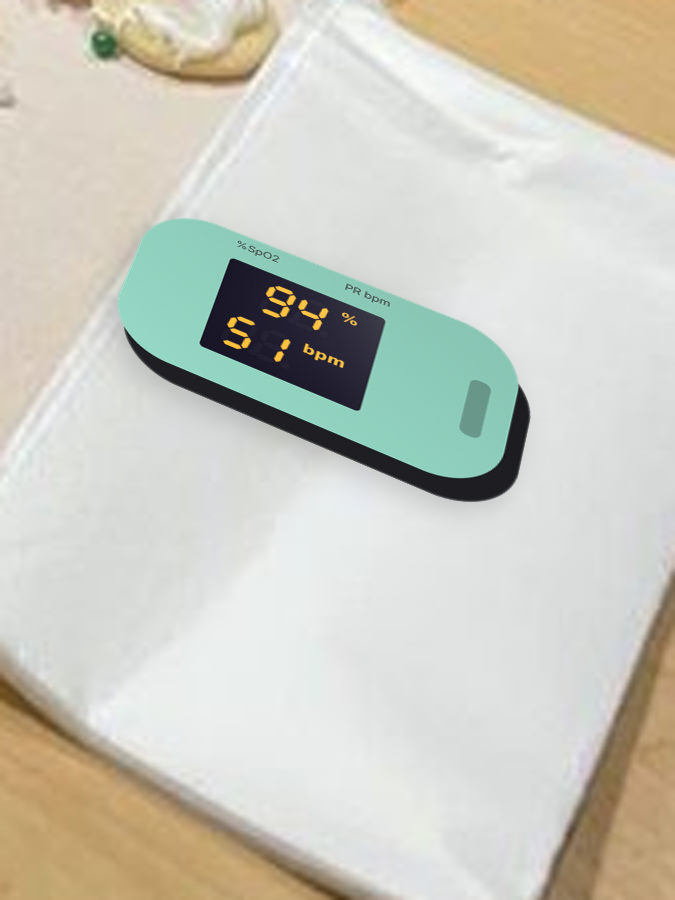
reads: 51bpm
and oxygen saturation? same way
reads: 94%
